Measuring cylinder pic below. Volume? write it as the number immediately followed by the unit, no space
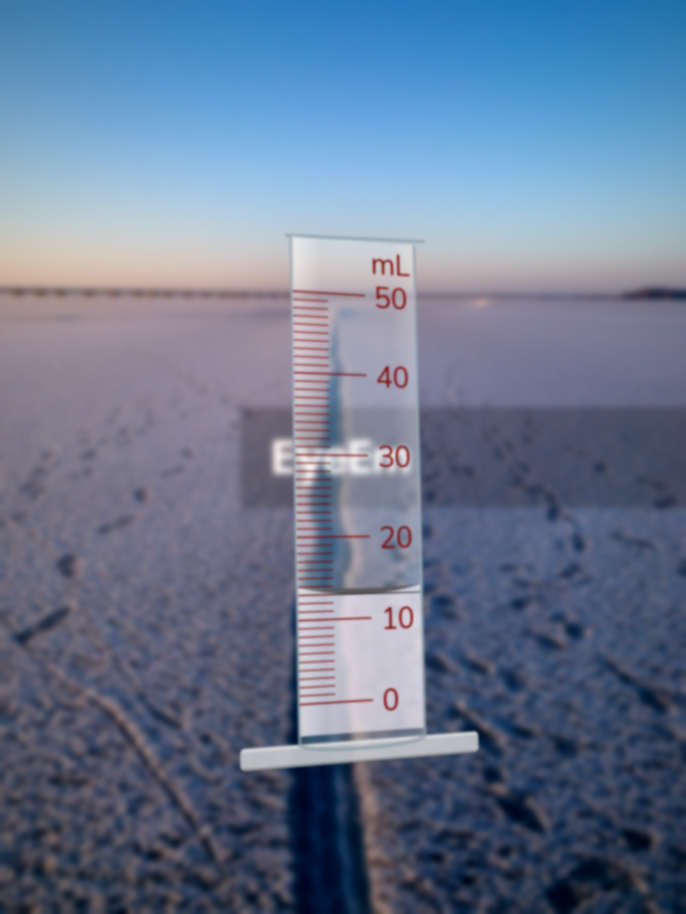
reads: 13mL
